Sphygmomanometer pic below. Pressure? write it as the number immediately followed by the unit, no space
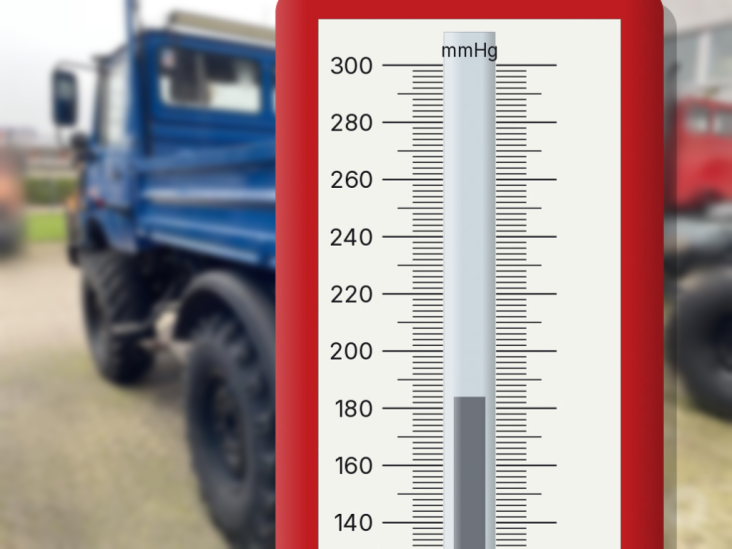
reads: 184mmHg
